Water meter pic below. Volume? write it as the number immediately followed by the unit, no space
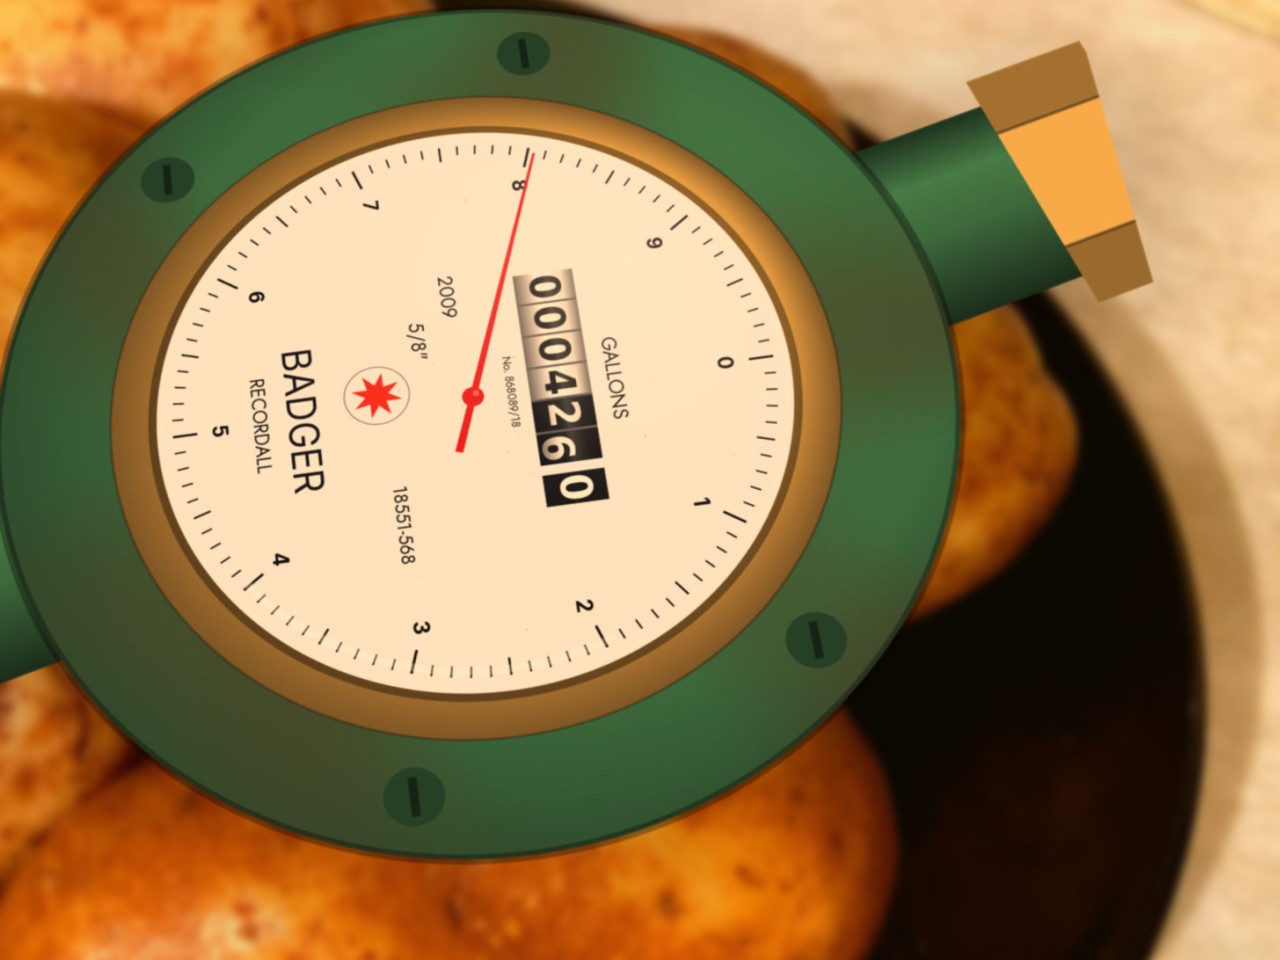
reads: 4258.0gal
